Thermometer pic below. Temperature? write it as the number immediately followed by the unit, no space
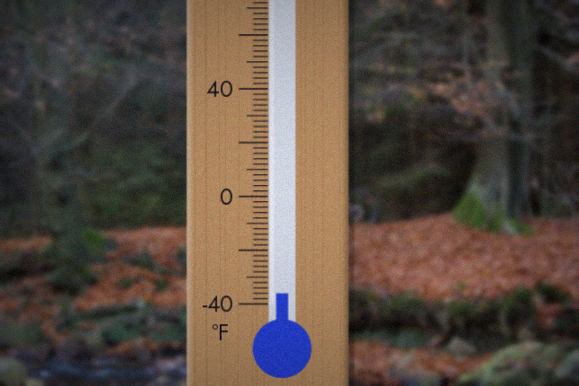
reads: -36°F
